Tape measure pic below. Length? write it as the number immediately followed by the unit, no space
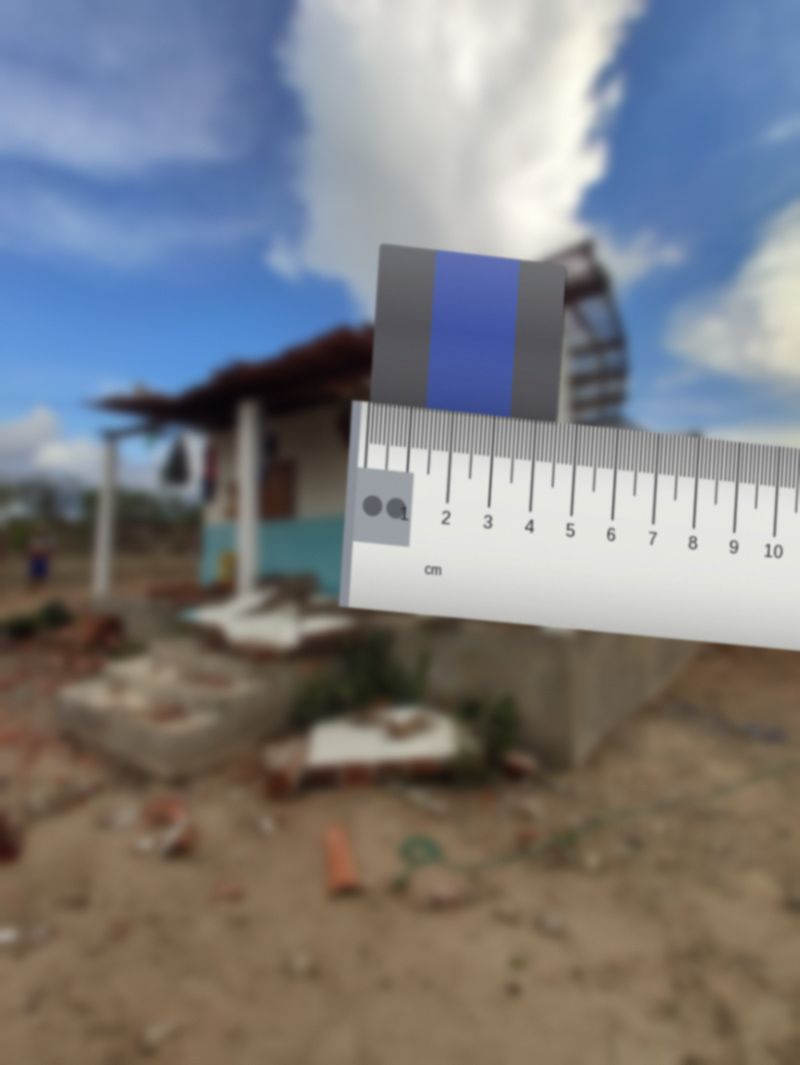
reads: 4.5cm
